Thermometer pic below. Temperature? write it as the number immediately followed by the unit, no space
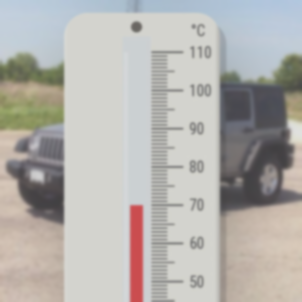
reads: 70°C
